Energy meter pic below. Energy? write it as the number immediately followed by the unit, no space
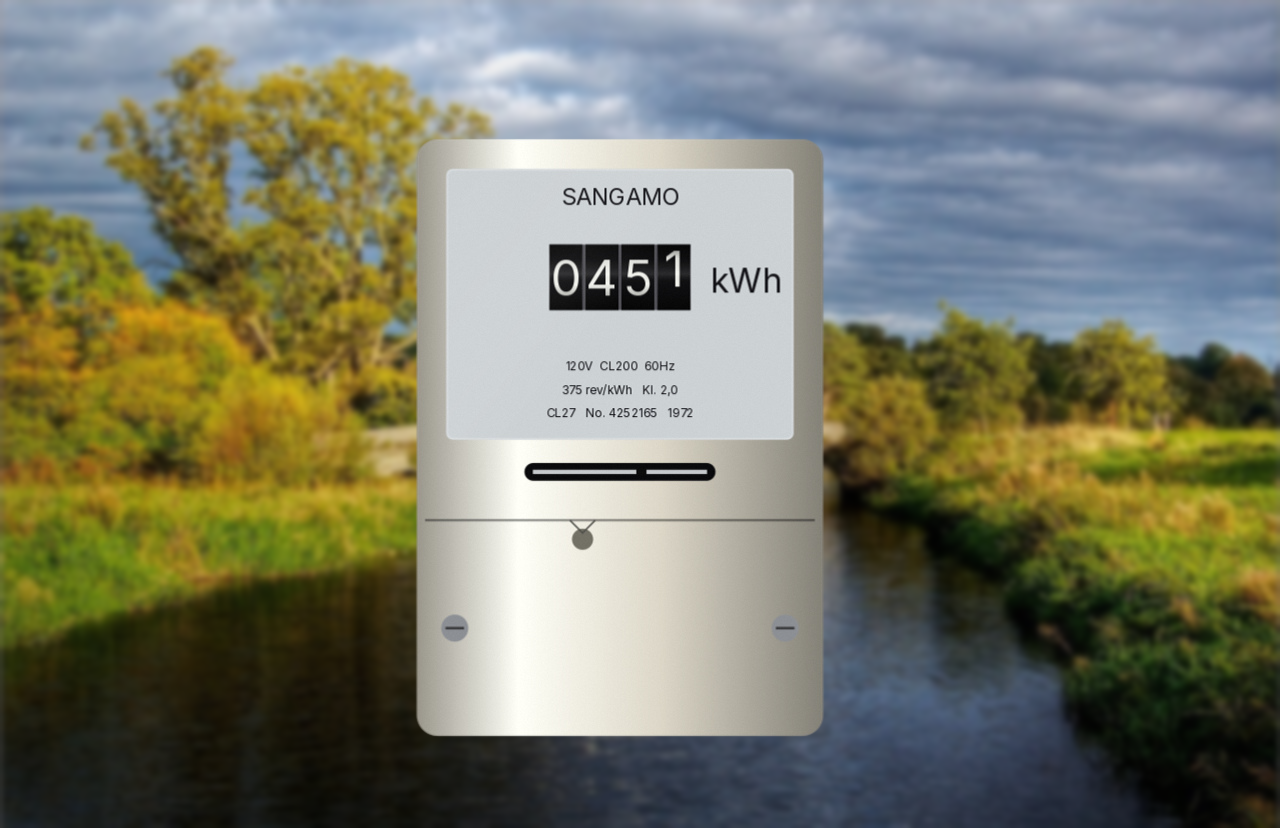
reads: 451kWh
